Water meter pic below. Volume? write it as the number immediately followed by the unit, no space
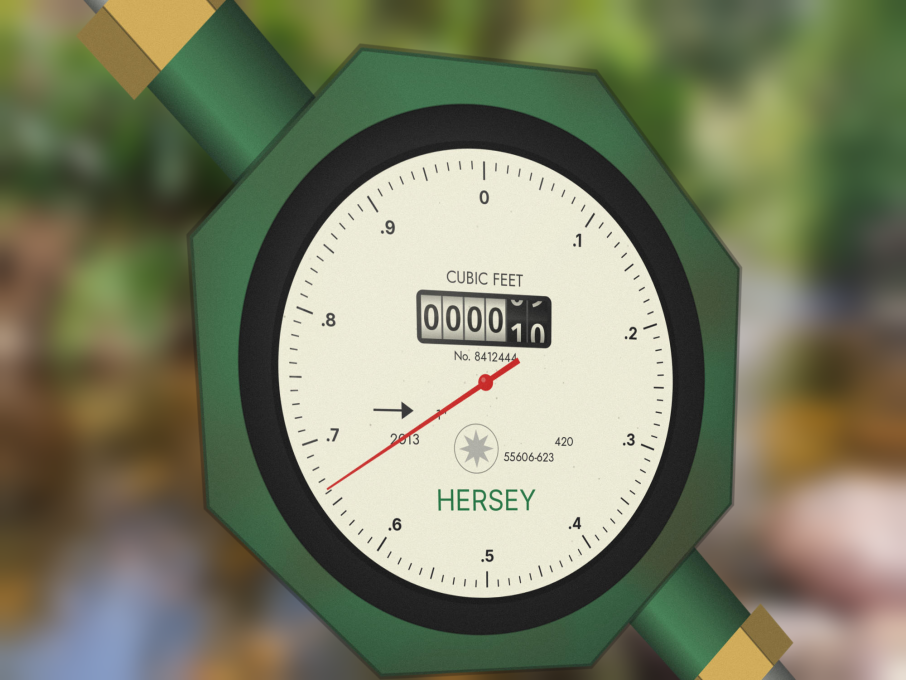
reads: 9.66ft³
